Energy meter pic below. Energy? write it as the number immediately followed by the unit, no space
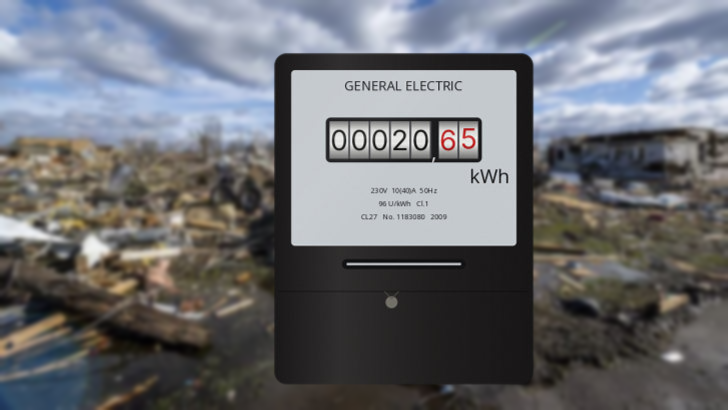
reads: 20.65kWh
